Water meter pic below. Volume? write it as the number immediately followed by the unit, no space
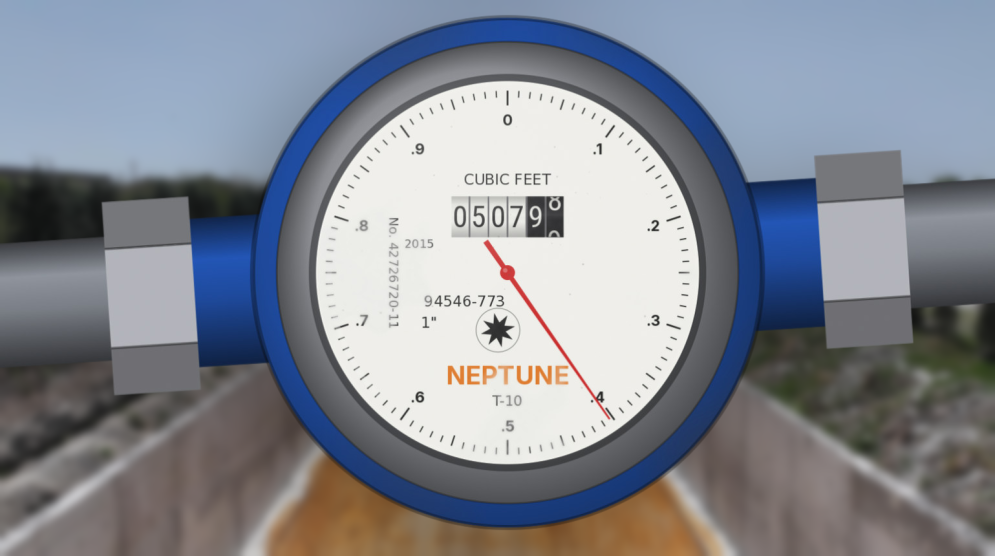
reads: 50798.40ft³
